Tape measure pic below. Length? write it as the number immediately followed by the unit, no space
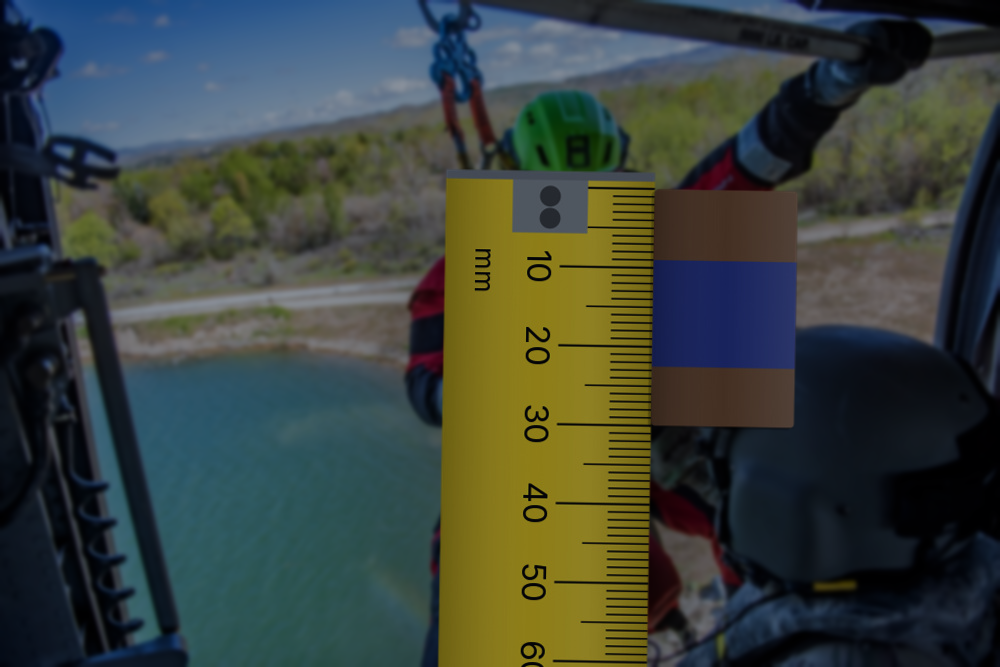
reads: 30mm
